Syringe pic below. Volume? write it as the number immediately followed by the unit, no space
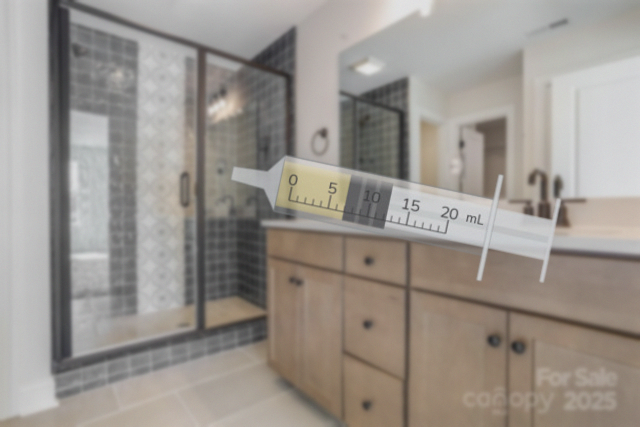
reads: 7mL
